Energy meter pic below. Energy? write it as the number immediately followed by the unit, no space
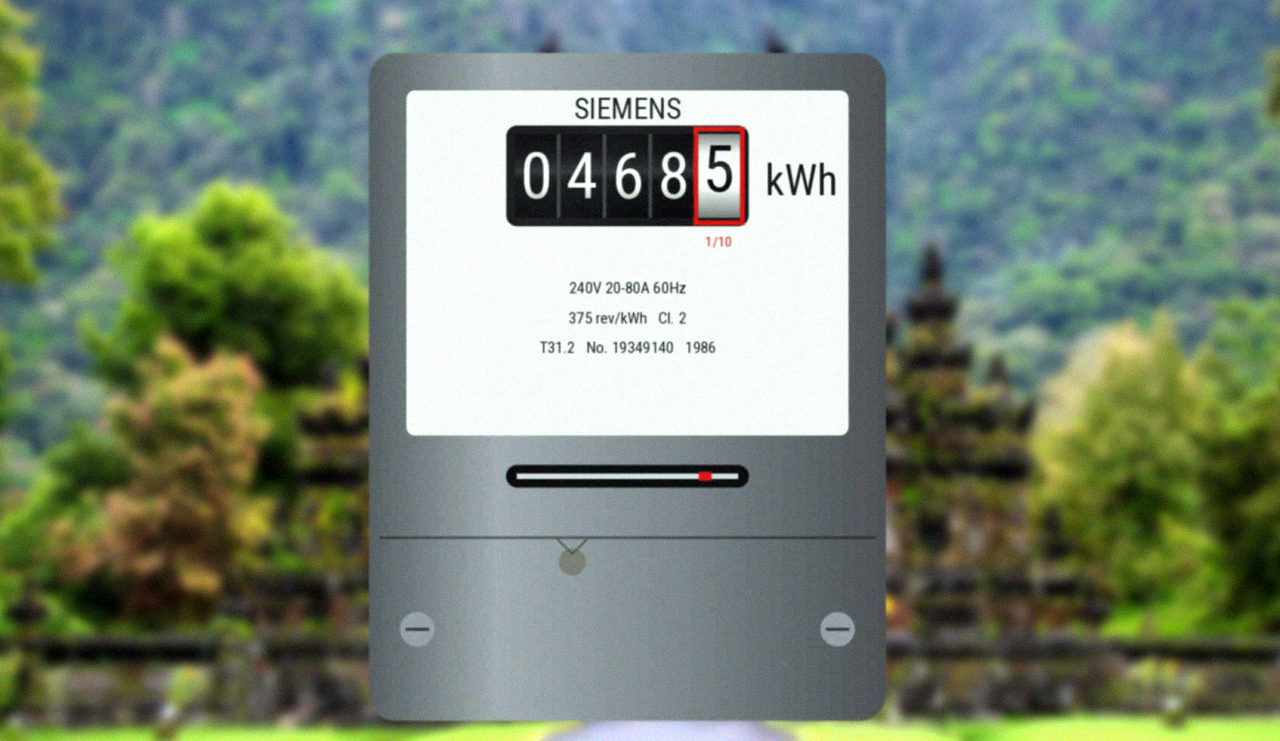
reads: 468.5kWh
